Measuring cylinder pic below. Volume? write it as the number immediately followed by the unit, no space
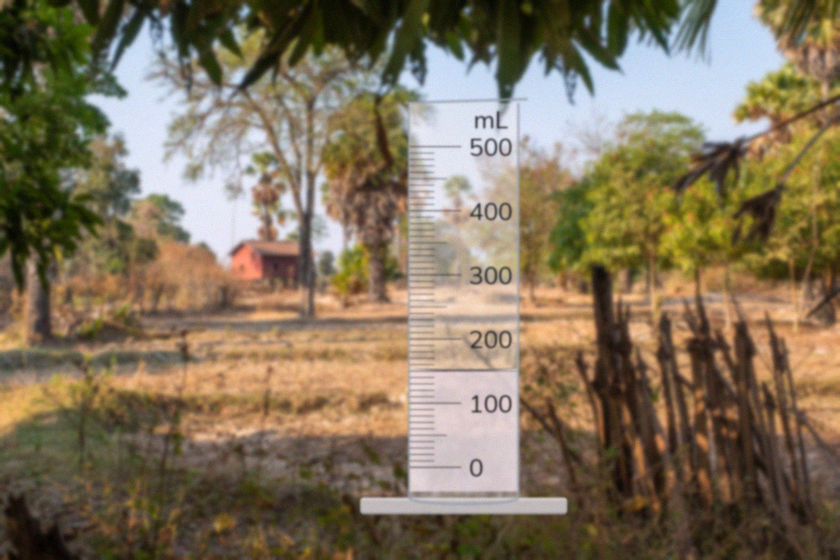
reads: 150mL
